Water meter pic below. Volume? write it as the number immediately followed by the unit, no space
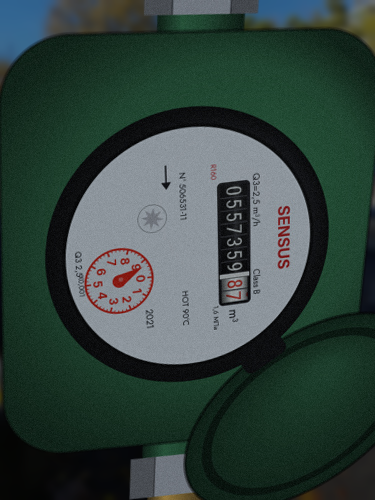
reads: 557359.869m³
